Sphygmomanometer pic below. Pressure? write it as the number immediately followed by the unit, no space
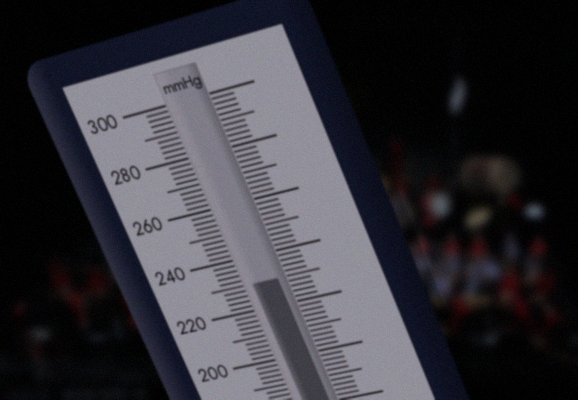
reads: 230mmHg
